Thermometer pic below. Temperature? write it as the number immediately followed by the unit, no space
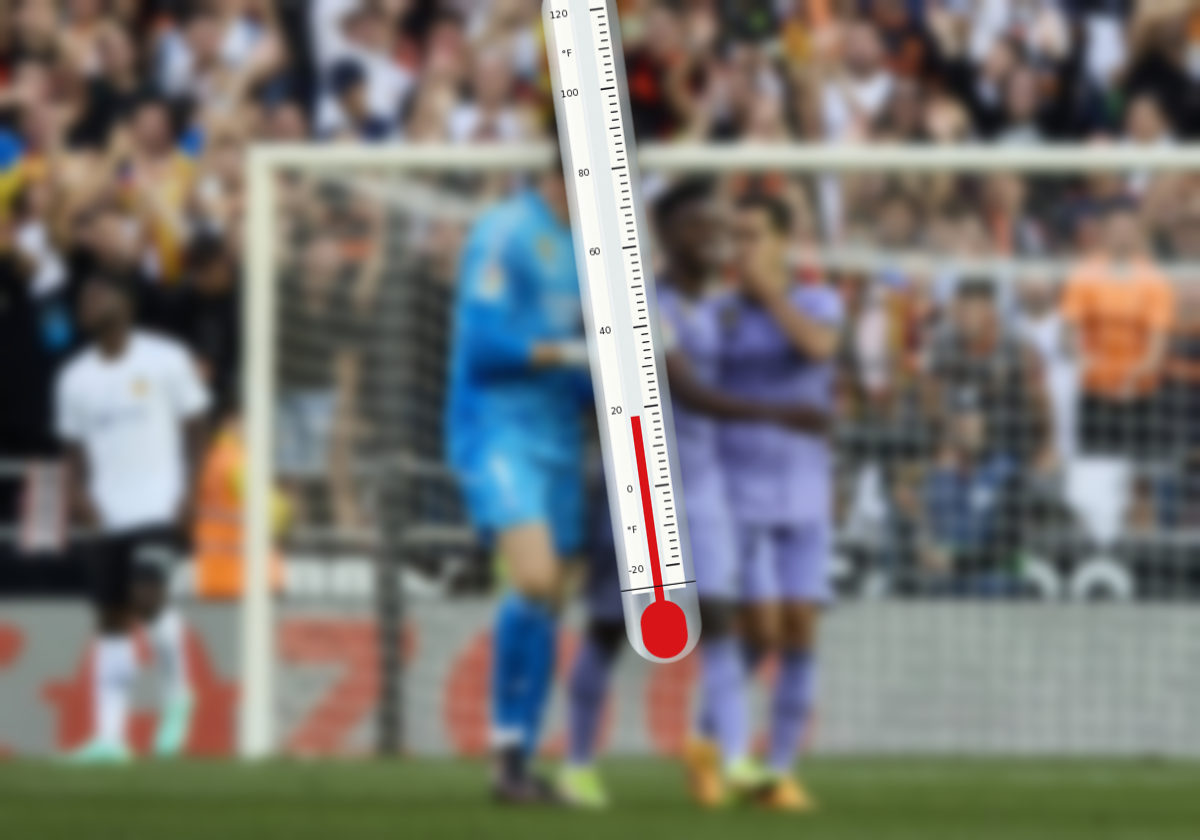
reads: 18°F
